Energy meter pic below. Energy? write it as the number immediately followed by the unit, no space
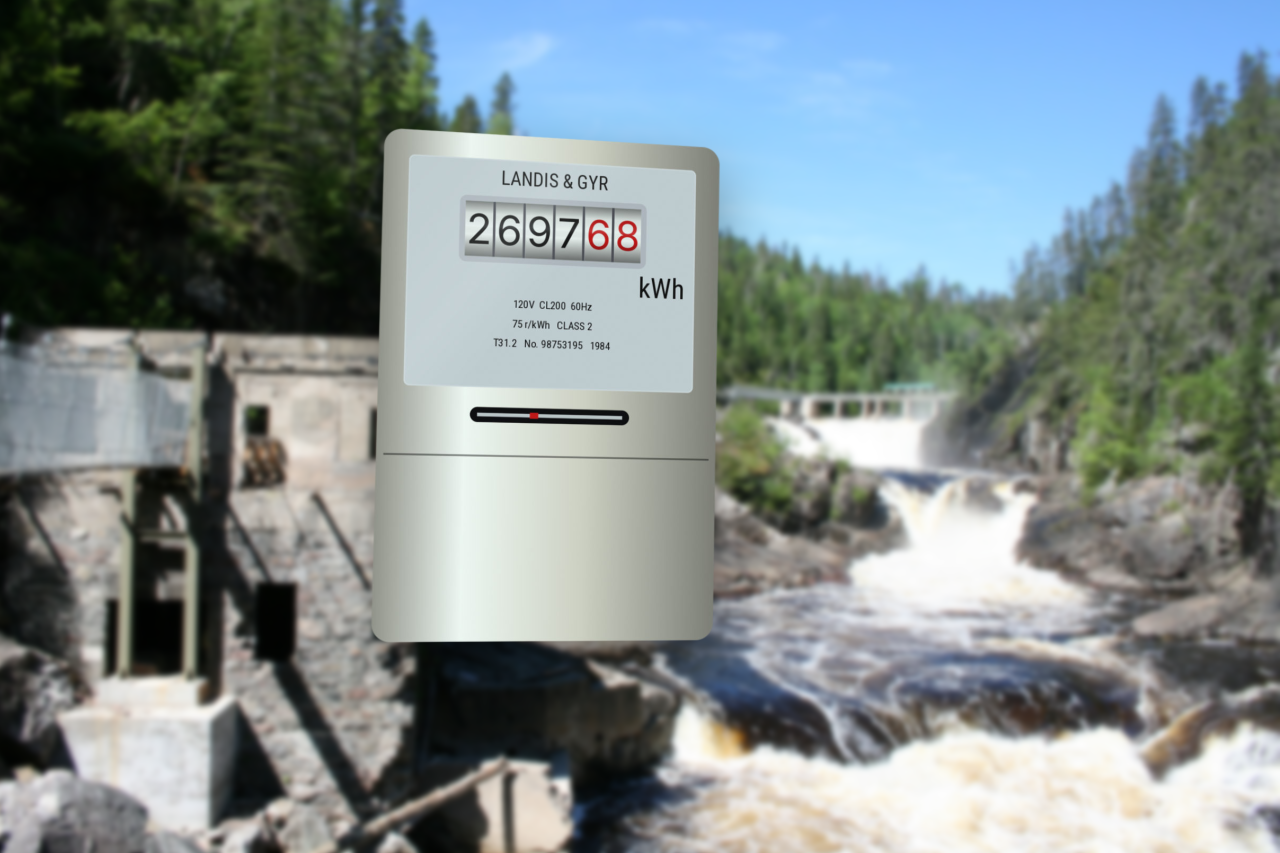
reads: 2697.68kWh
